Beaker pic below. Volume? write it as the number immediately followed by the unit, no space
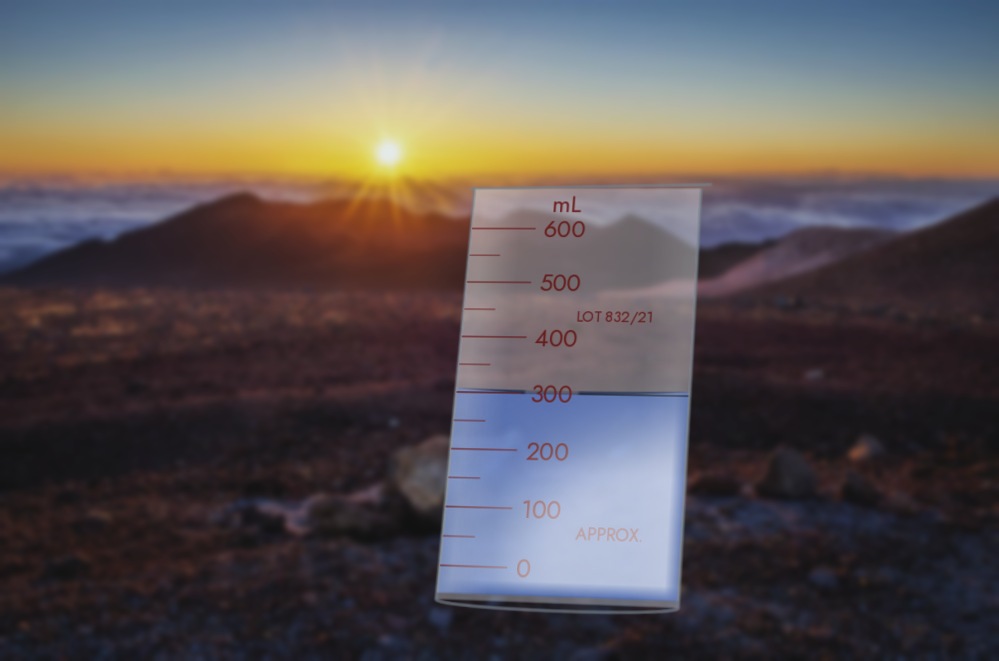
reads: 300mL
